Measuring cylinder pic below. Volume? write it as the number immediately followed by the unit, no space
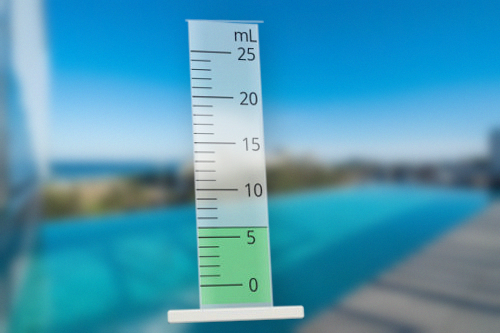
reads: 6mL
